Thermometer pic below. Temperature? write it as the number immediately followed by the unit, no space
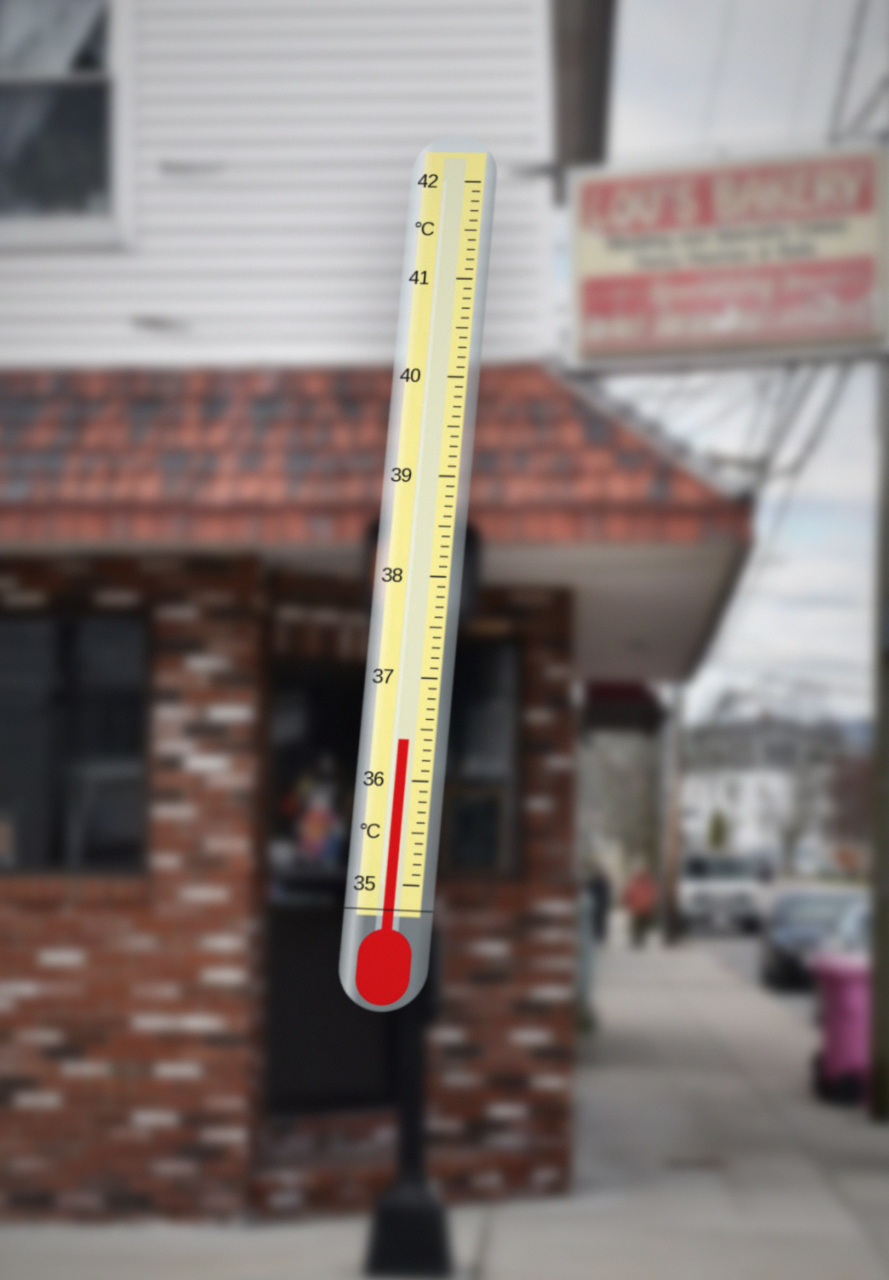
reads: 36.4°C
